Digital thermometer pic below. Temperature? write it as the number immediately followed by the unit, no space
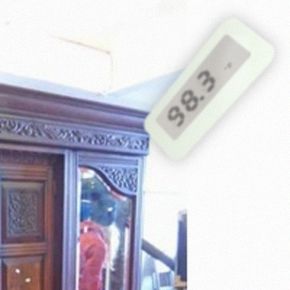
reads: 98.3°F
